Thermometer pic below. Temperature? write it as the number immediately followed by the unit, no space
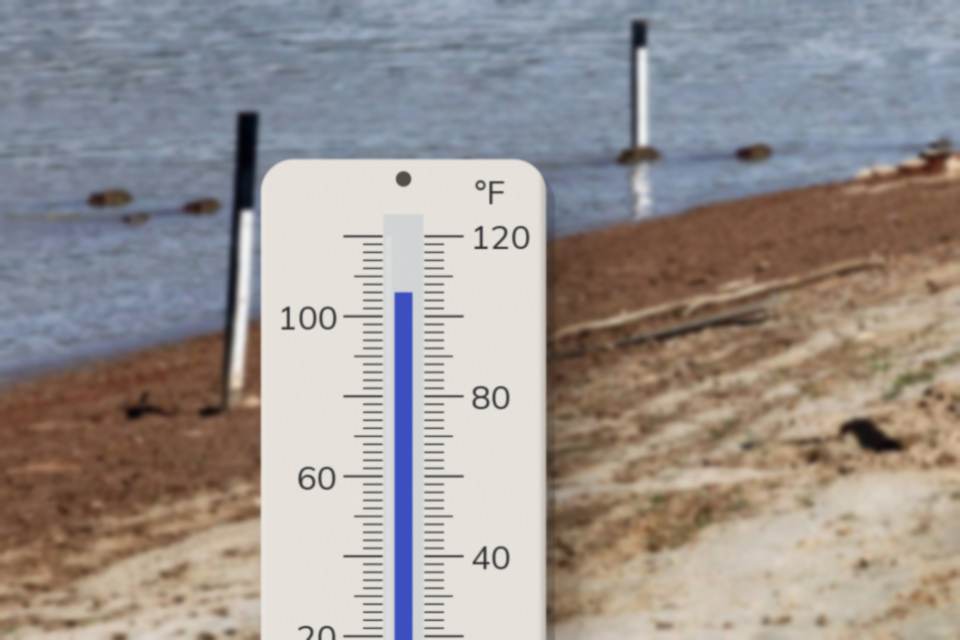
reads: 106°F
